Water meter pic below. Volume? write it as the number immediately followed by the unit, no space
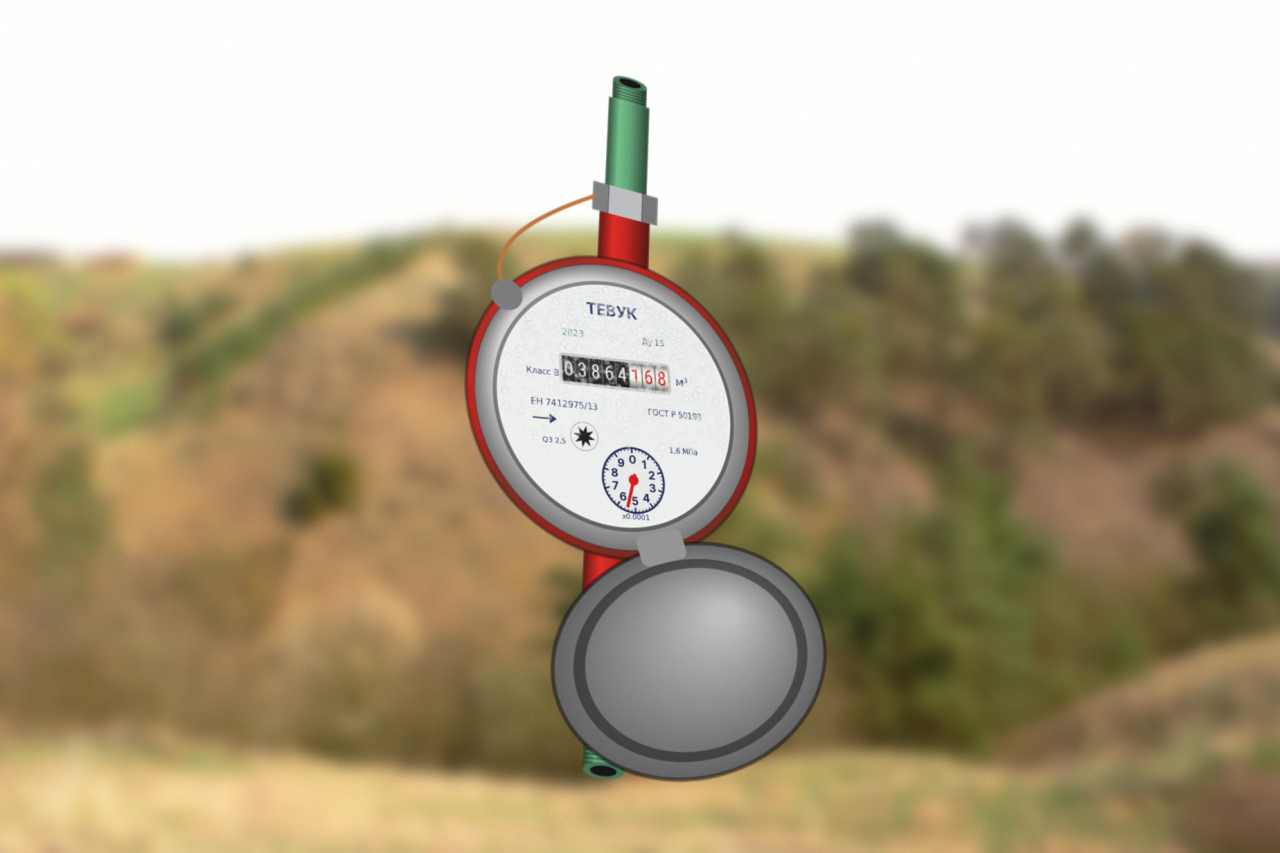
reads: 3864.1685m³
